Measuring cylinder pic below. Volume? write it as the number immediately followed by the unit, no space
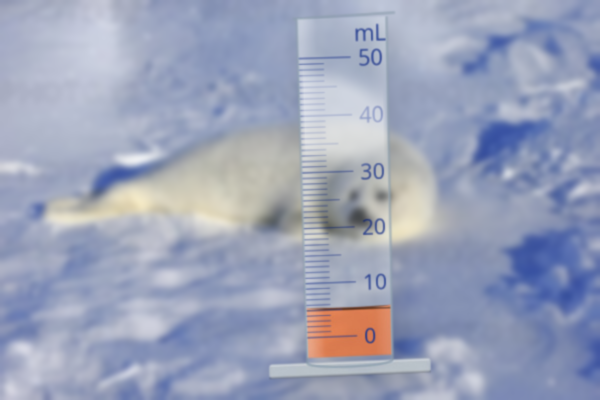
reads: 5mL
